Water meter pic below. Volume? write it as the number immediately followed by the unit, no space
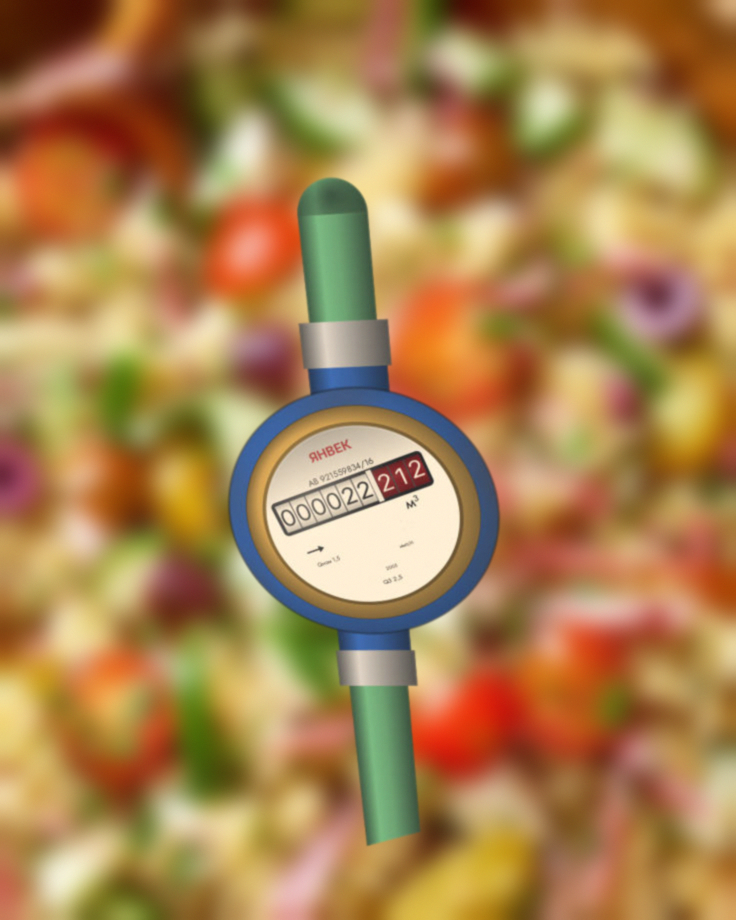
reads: 22.212m³
